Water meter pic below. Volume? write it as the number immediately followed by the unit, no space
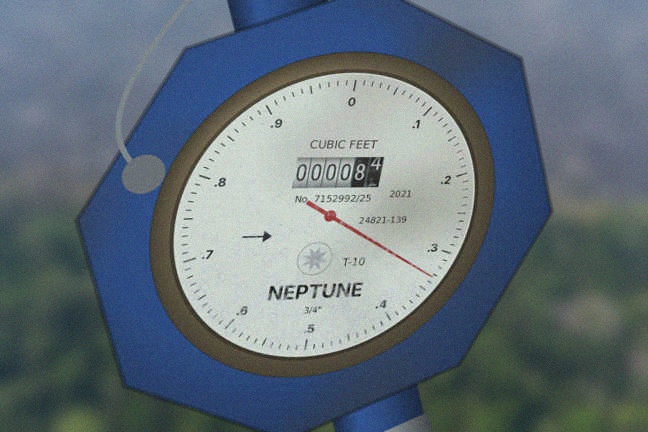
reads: 84.33ft³
